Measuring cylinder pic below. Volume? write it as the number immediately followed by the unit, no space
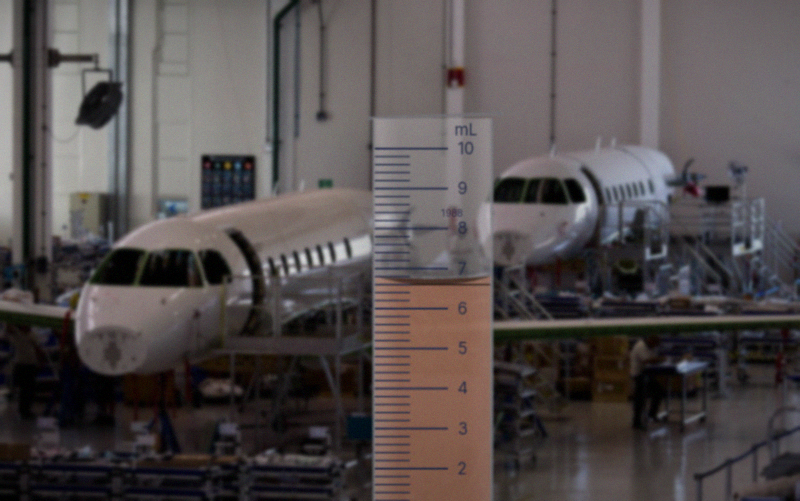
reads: 6.6mL
